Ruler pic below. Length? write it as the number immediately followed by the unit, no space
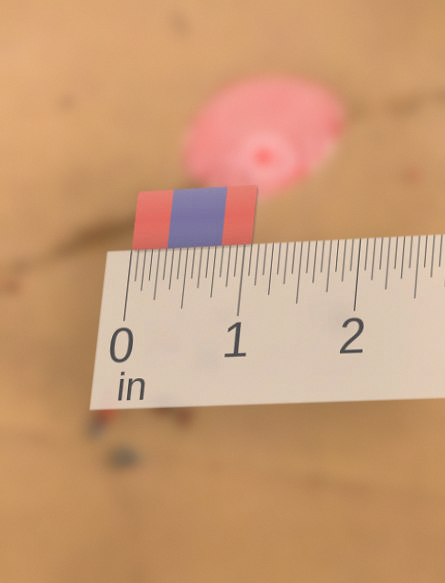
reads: 1.0625in
